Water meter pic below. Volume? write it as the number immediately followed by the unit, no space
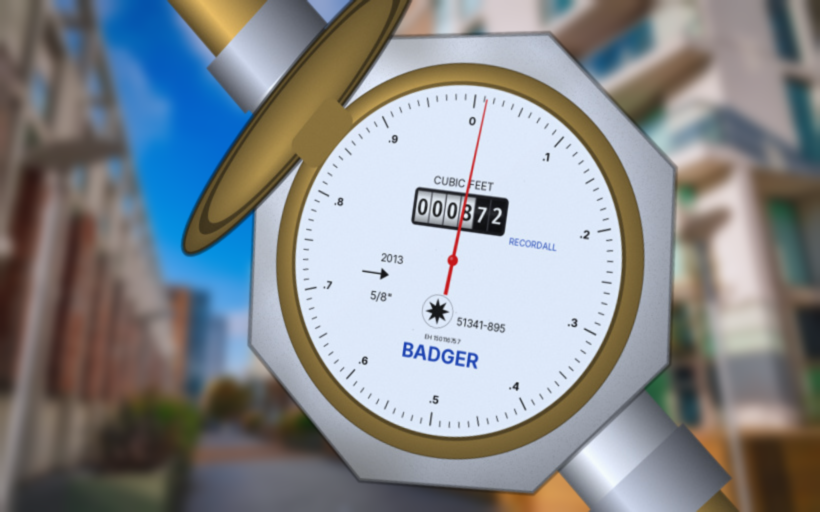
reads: 872.01ft³
